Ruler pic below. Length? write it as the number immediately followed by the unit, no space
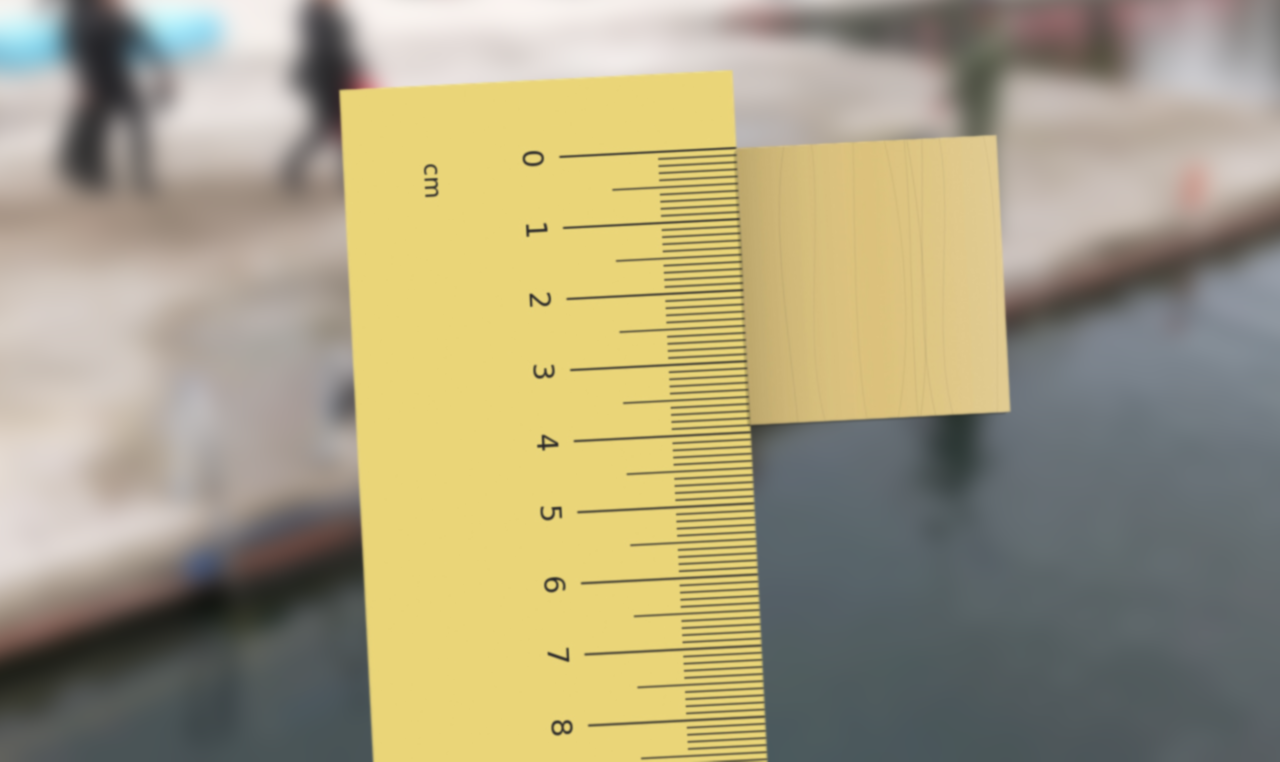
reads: 3.9cm
